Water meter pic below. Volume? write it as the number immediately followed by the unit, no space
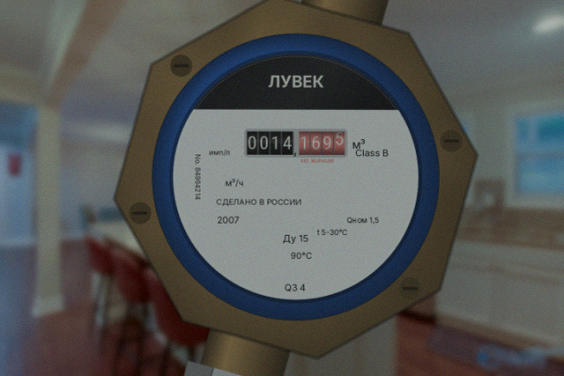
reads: 14.1695m³
